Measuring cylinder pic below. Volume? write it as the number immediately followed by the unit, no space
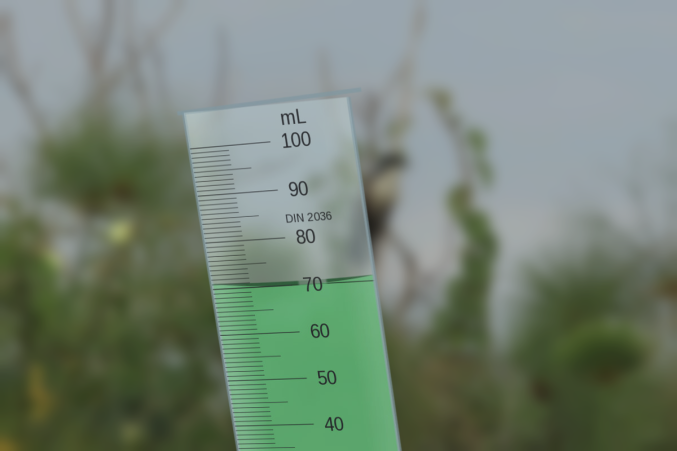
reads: 70mL
